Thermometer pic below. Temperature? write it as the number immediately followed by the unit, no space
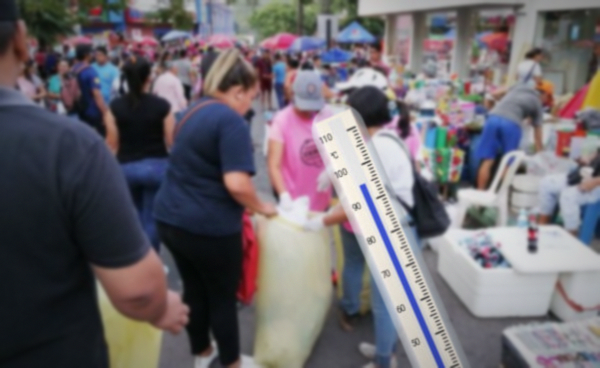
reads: 95°C
